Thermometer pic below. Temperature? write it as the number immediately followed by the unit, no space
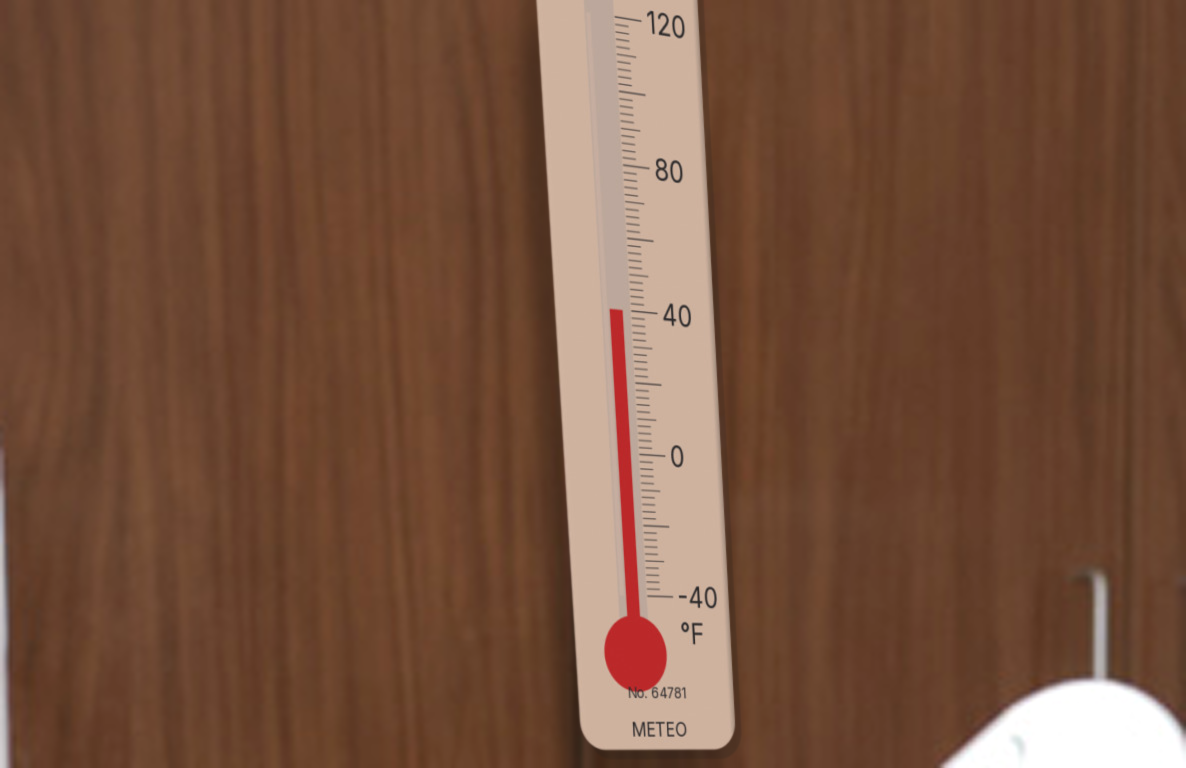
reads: 40°F
